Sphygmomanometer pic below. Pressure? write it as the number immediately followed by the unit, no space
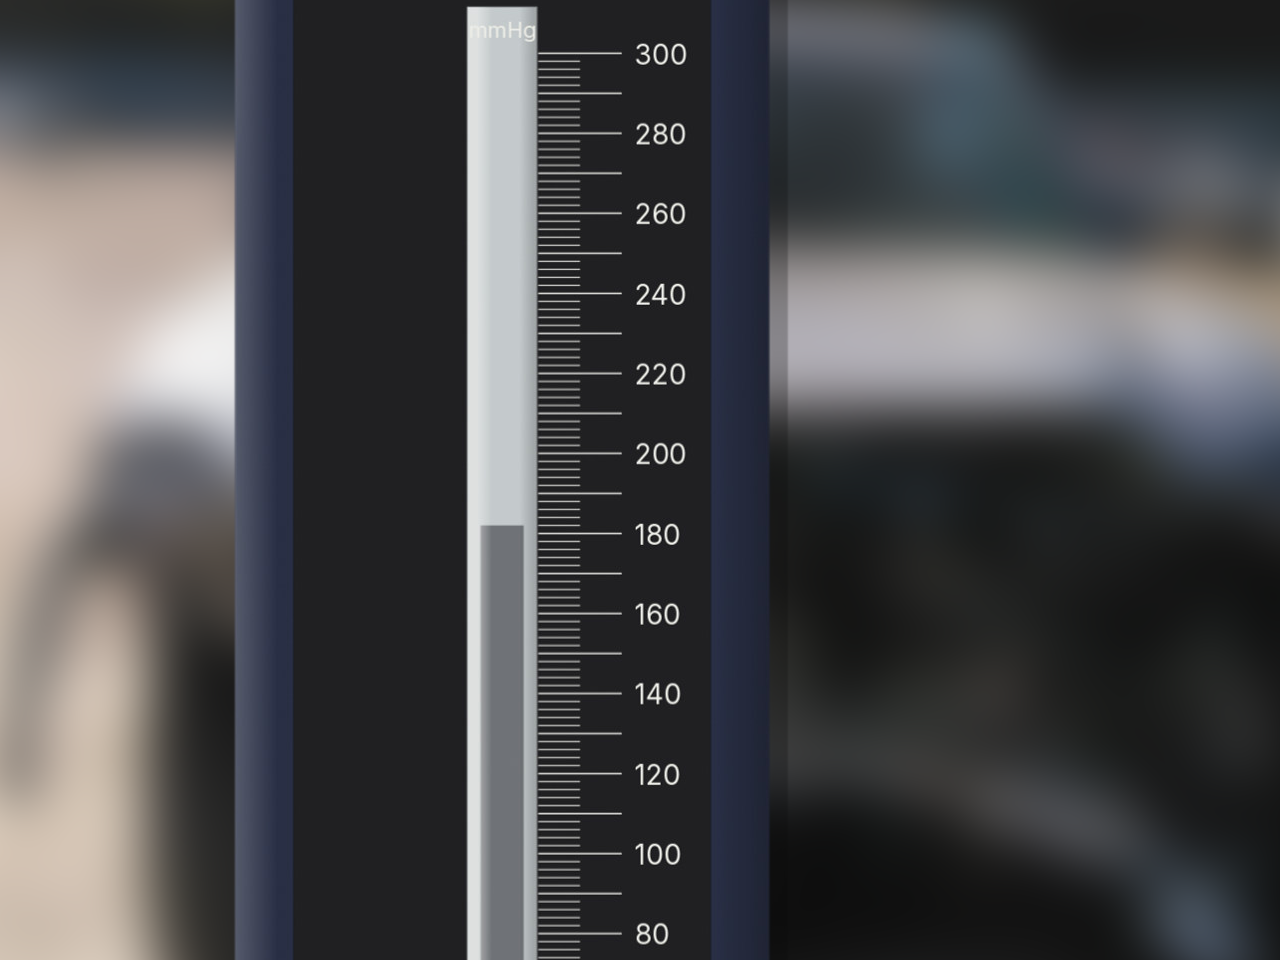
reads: 182mmHg
